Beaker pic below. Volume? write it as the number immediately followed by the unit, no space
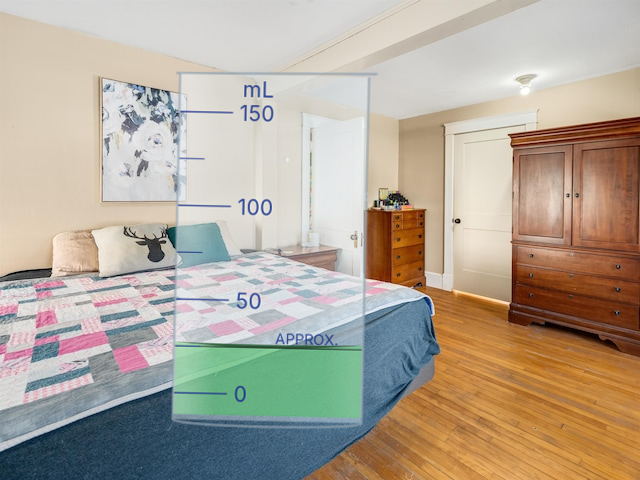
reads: 25mL
